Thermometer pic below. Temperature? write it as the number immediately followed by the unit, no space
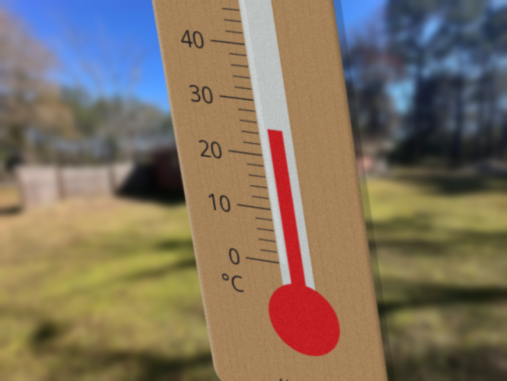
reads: 25°C
